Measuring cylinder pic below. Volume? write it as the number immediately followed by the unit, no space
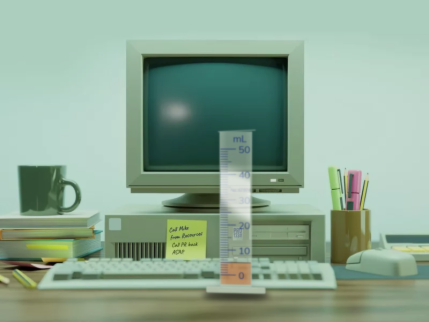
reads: 5mL
